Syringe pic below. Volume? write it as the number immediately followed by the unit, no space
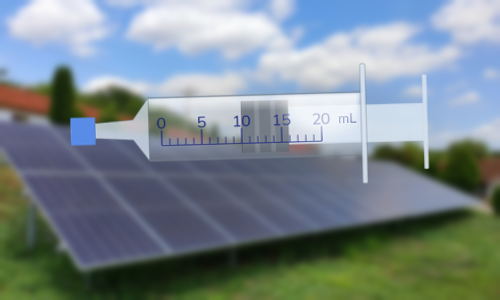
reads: 10mL
